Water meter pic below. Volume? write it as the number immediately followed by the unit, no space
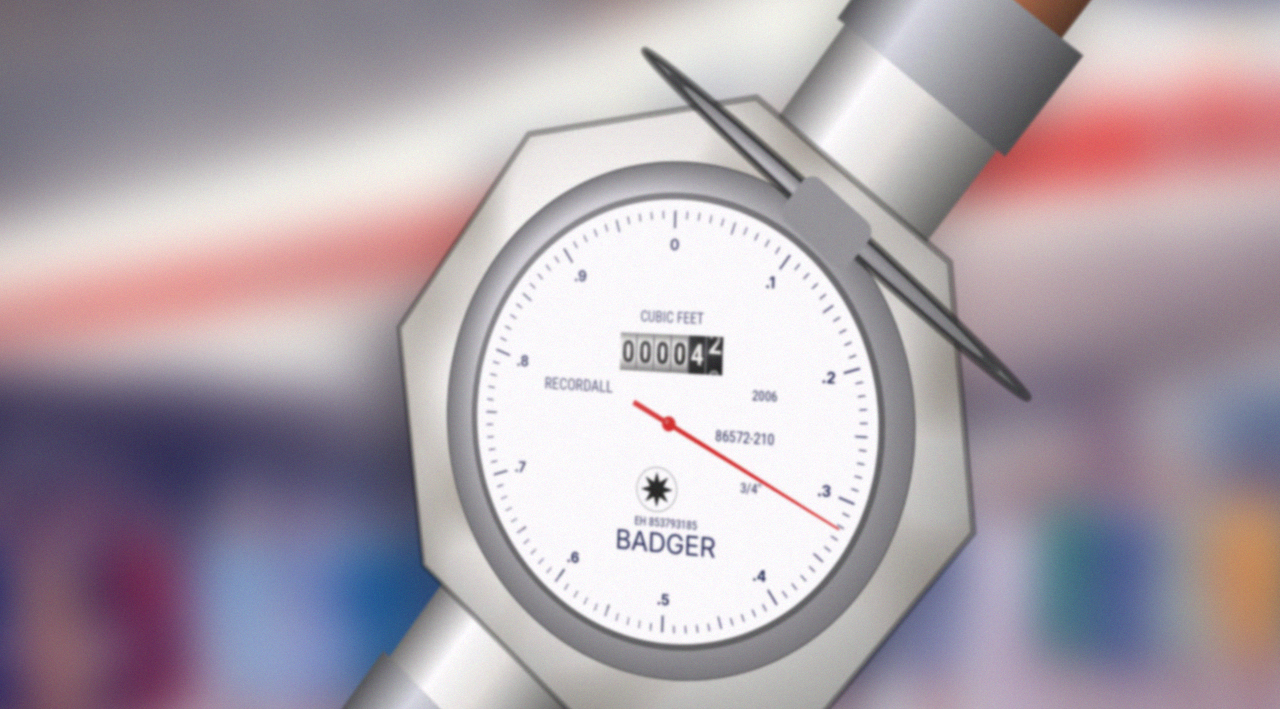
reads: 42.32ft³
